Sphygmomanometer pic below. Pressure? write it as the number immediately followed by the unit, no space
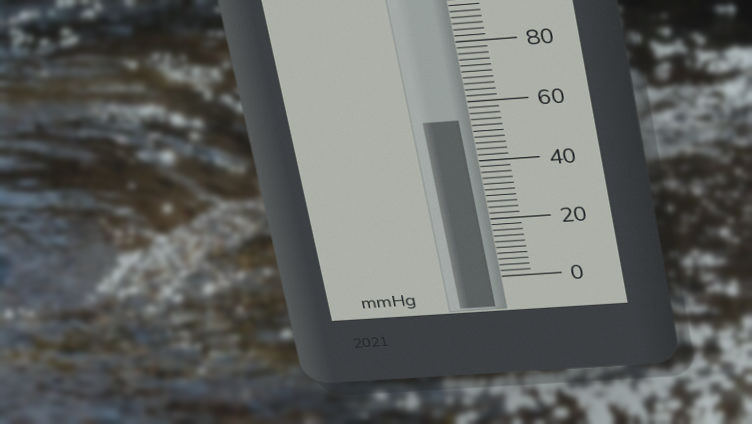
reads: 54mmHg
